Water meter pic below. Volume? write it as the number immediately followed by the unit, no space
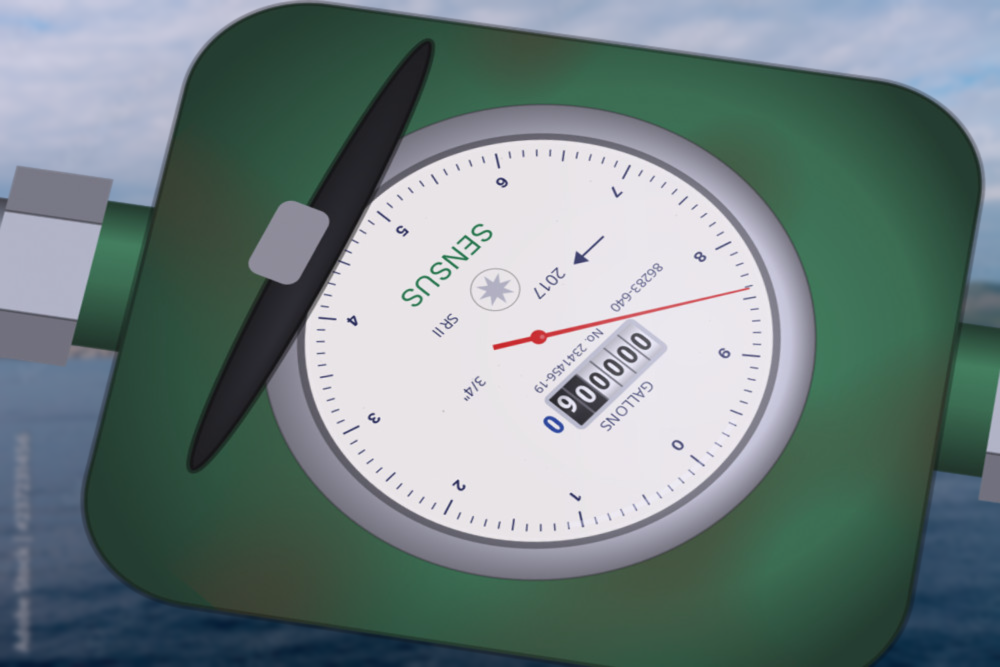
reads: 58.4gal
